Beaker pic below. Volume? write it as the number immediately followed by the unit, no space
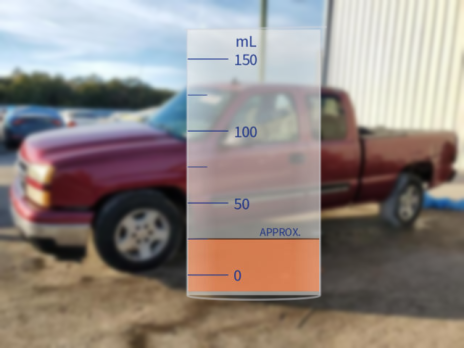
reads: 25mL
